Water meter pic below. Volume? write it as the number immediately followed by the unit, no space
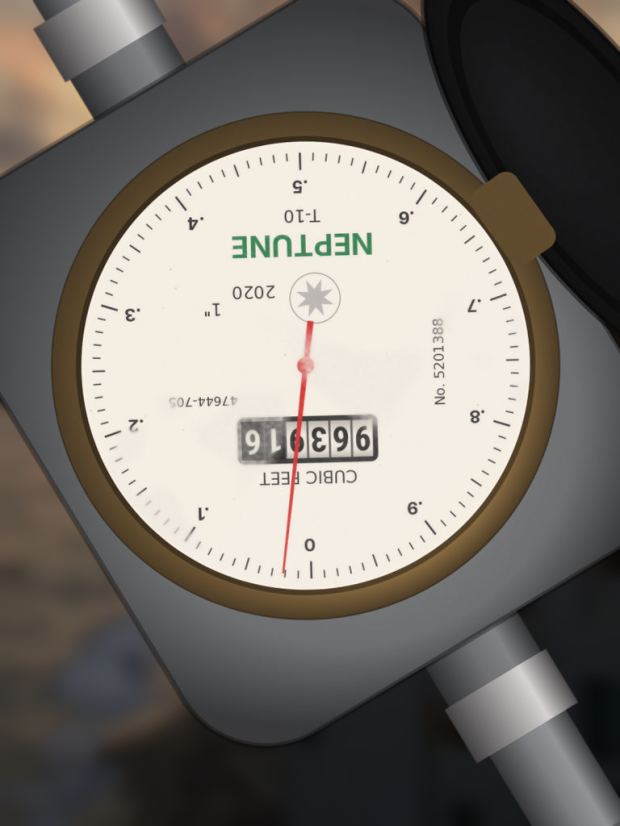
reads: 963916.02ft³
